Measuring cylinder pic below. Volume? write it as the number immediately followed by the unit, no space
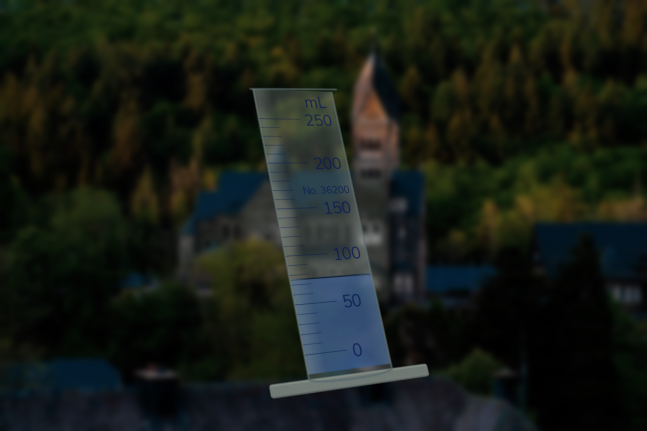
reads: 75mL
